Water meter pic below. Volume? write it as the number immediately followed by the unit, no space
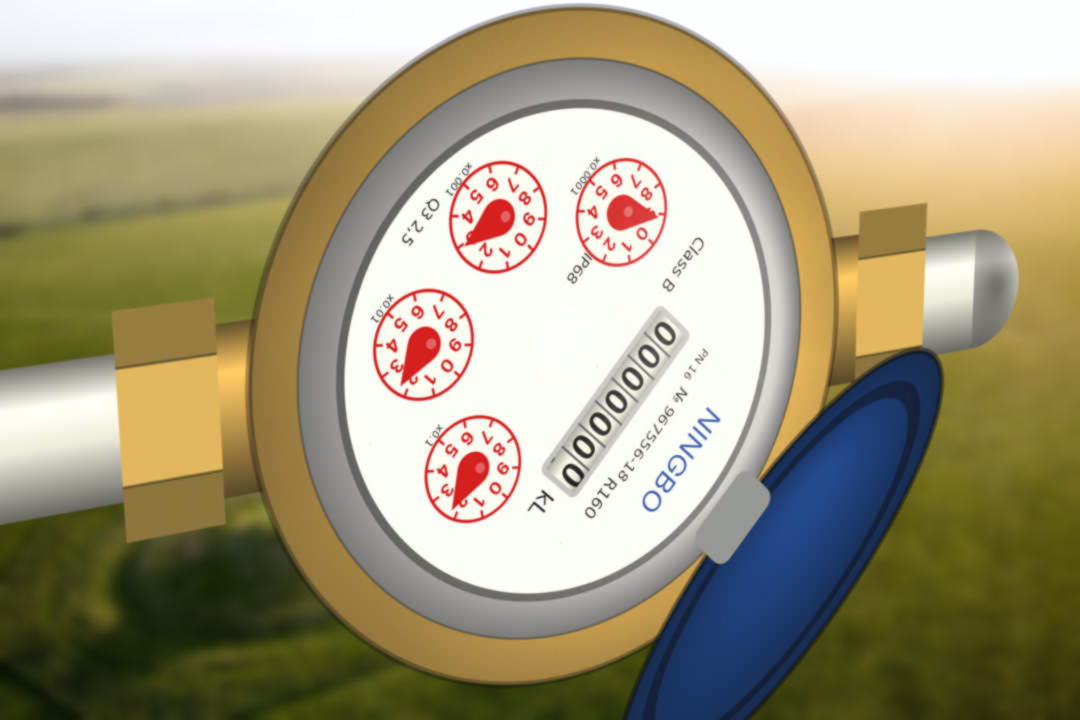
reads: 0.2229kL
